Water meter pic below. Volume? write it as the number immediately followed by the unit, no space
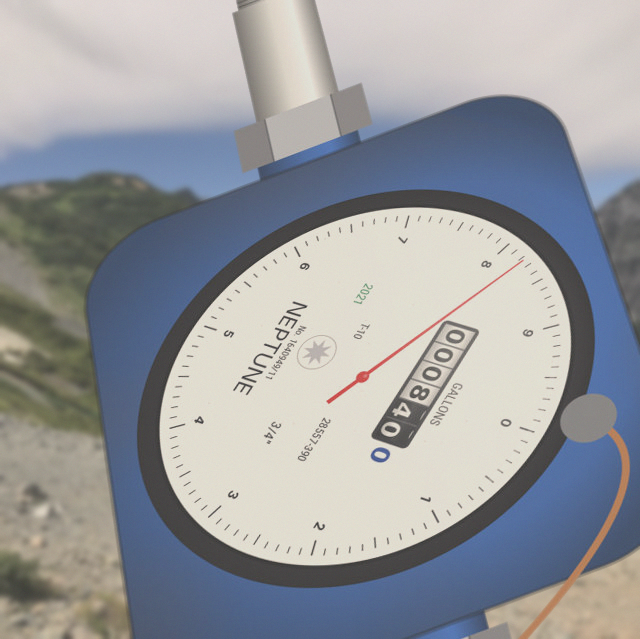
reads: 8398.2gal
